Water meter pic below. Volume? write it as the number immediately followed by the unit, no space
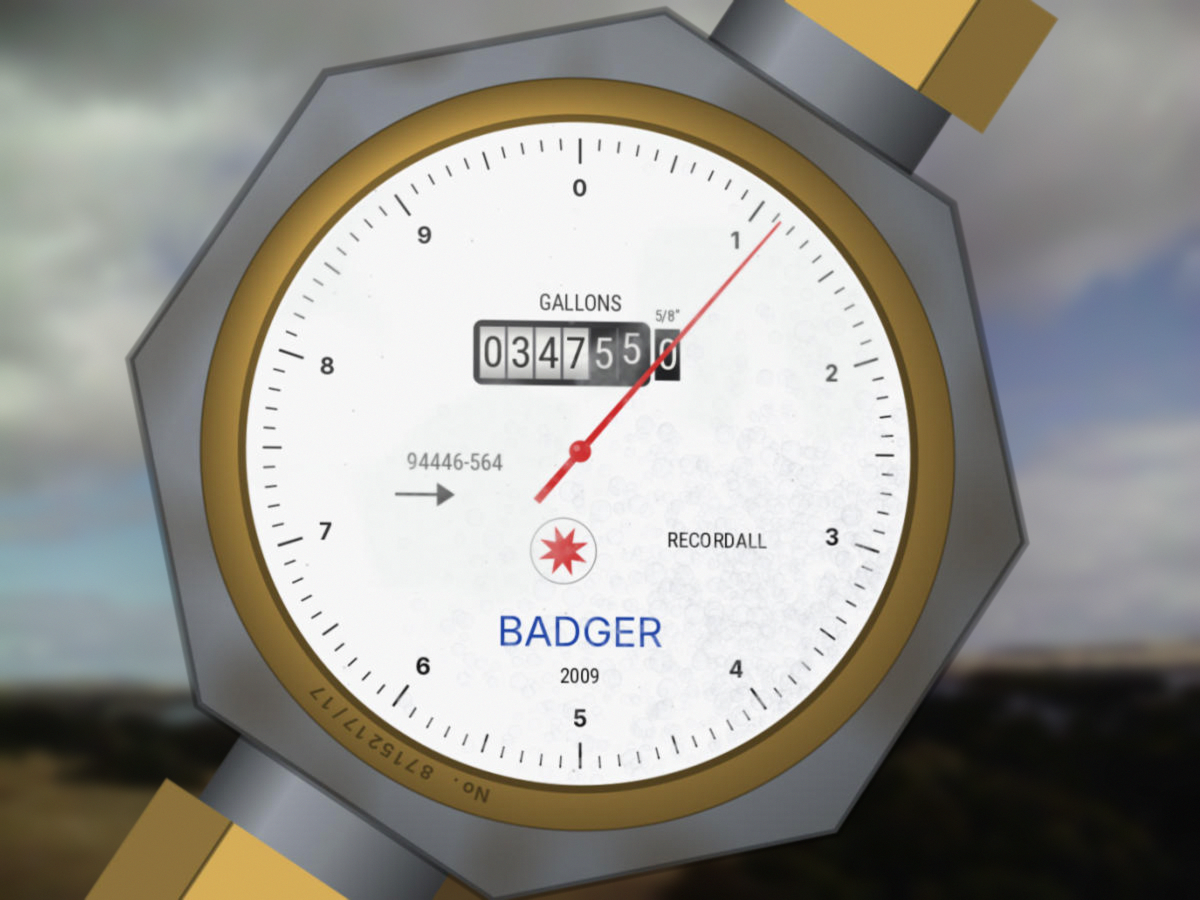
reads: 347551.1gal
